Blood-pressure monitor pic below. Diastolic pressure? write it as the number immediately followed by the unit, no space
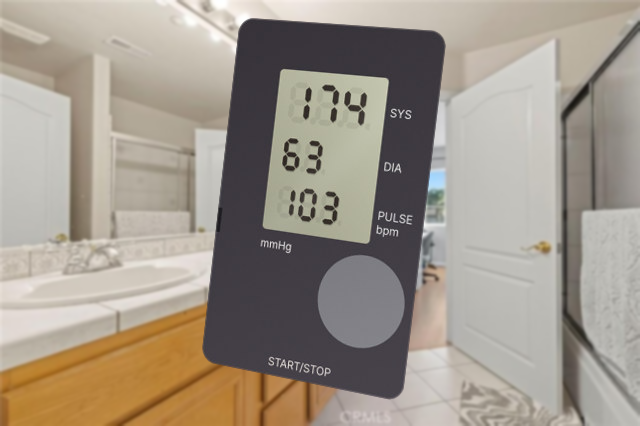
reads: 63mmHg
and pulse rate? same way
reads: 103bpm
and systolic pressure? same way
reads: 174mmHg
